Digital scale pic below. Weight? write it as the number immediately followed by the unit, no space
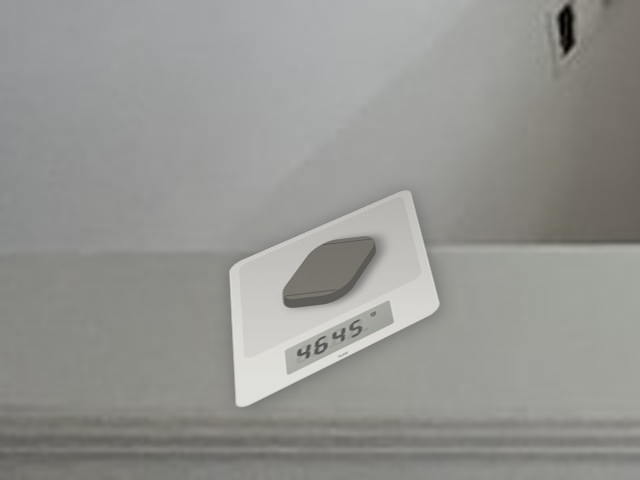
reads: 4645g
